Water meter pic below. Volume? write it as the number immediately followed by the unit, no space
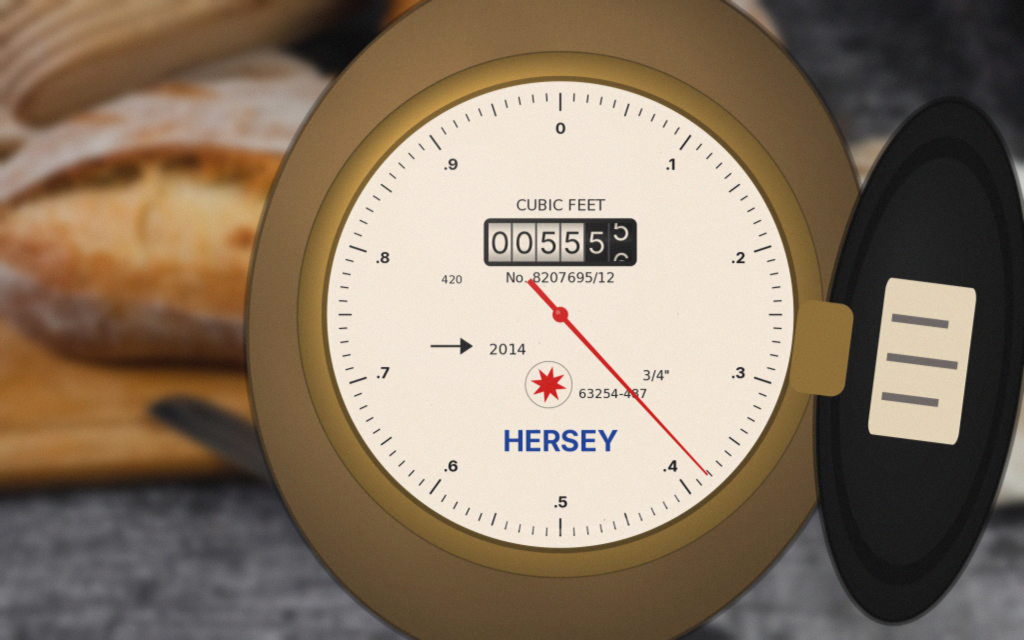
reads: 5555.38ft³
